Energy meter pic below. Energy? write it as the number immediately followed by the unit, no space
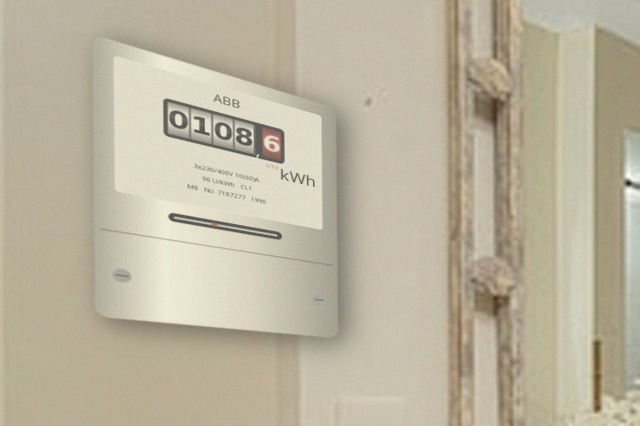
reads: 108.6kWh
